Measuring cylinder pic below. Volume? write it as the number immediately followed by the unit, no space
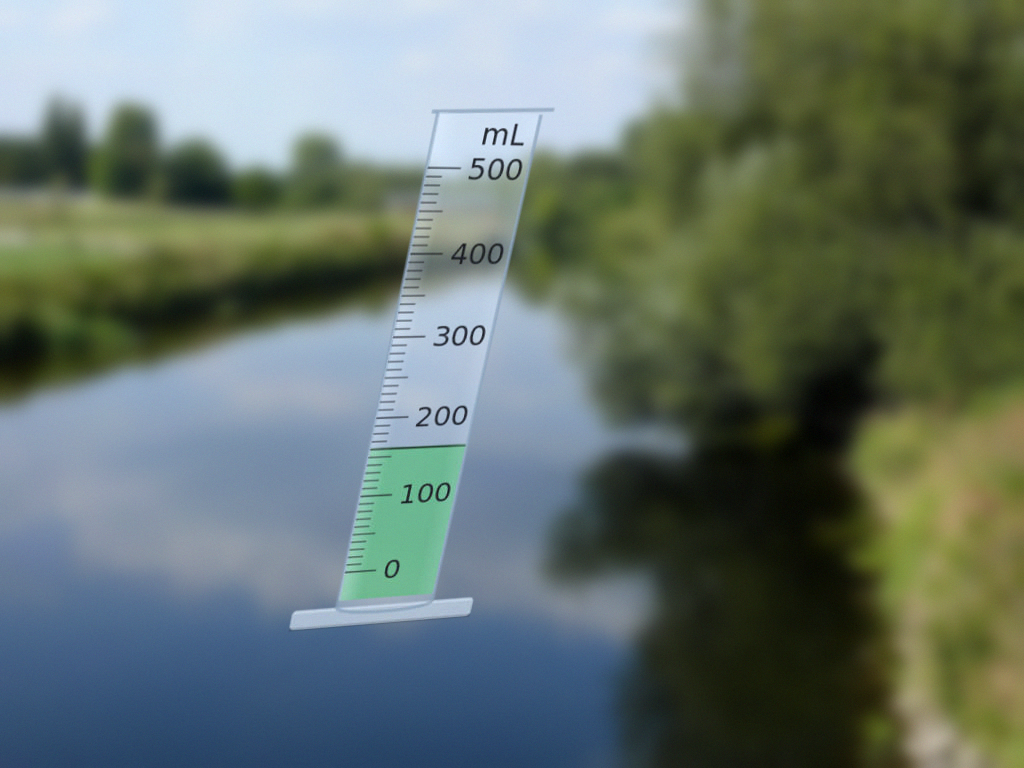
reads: 160mL
